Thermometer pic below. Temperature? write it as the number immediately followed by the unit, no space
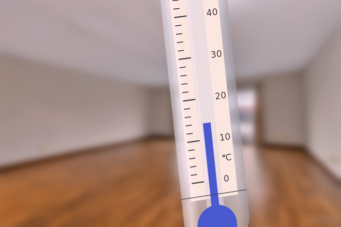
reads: 14°C
